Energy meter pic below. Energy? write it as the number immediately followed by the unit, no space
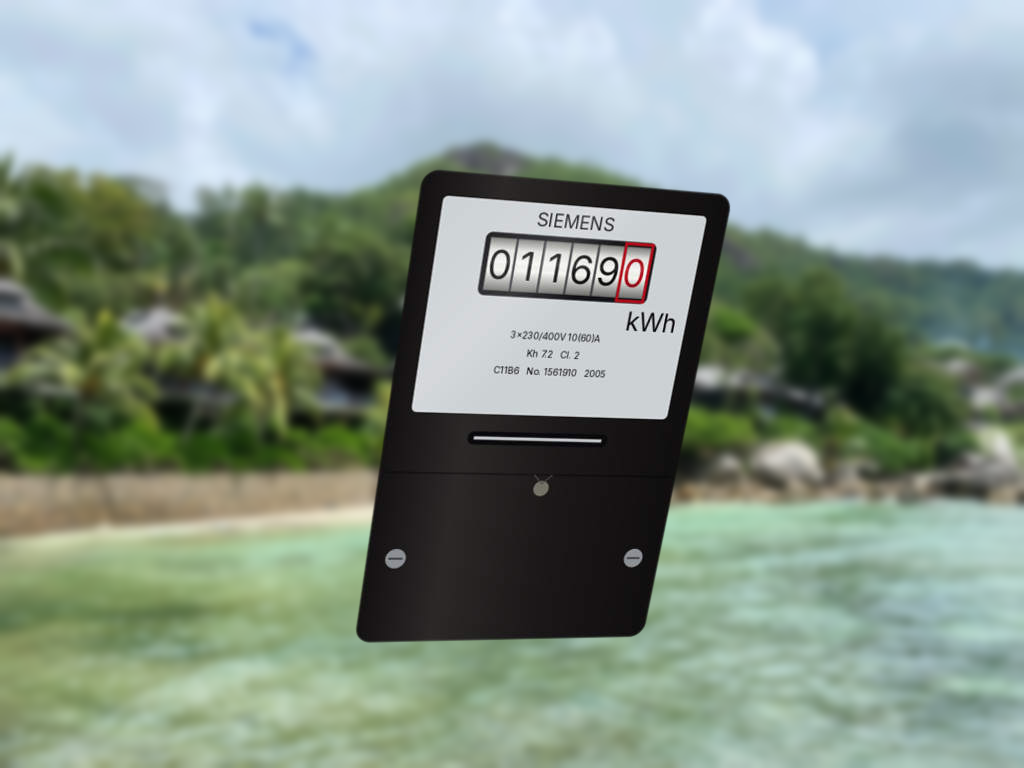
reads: 1169.0kWh
